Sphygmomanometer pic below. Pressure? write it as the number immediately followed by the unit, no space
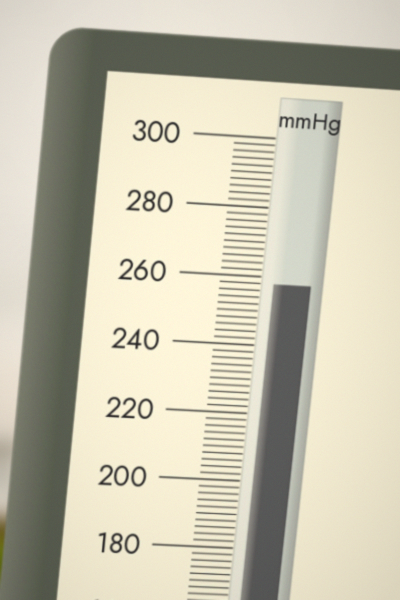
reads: 258mmHg
